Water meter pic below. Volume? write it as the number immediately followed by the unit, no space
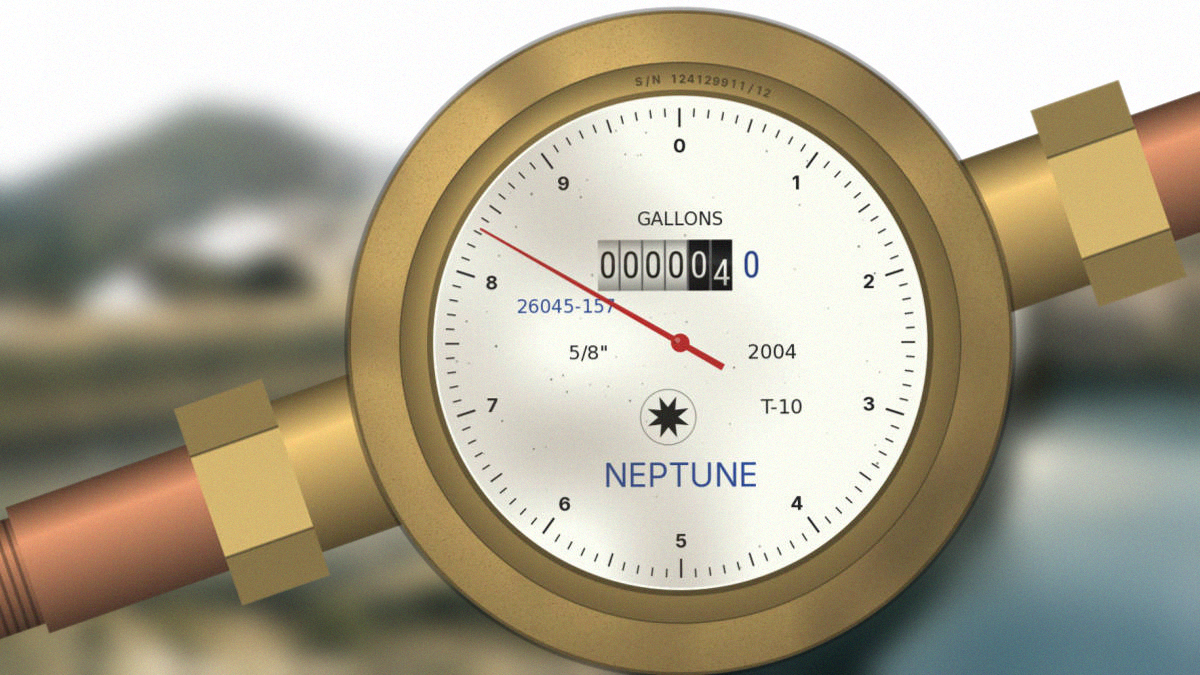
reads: 38.3gal
